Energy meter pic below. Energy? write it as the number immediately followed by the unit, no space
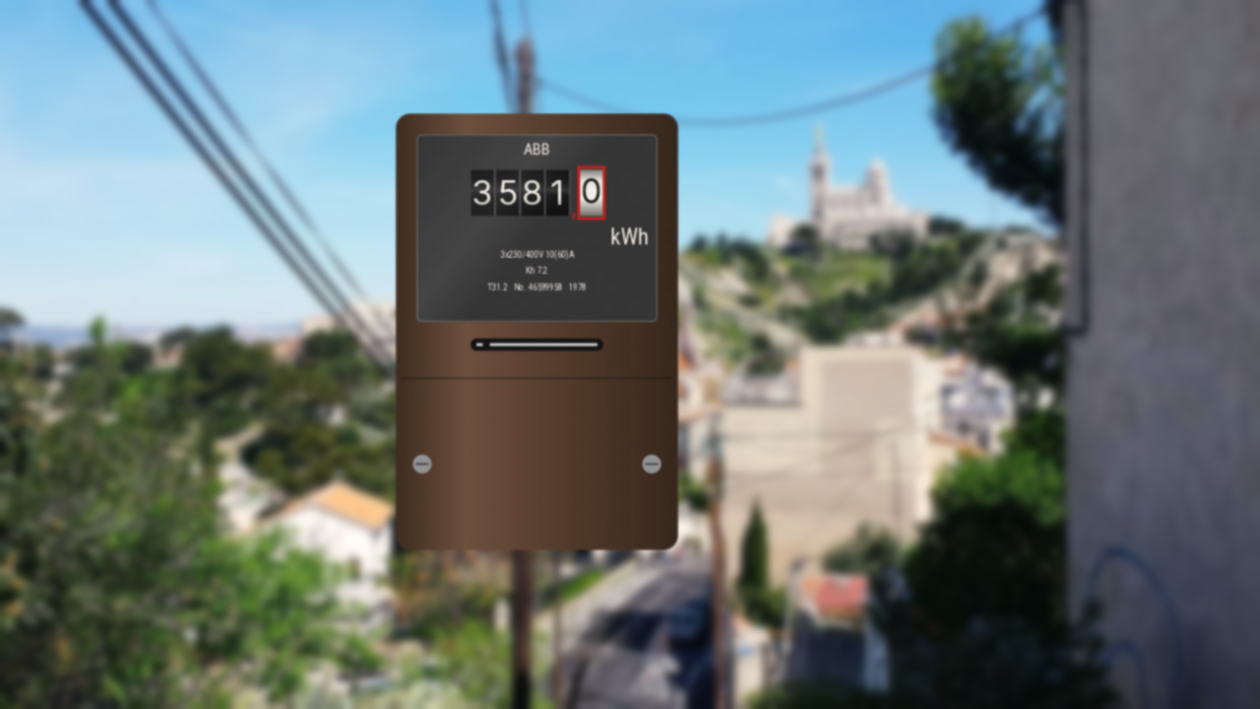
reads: 3581.0kWh
